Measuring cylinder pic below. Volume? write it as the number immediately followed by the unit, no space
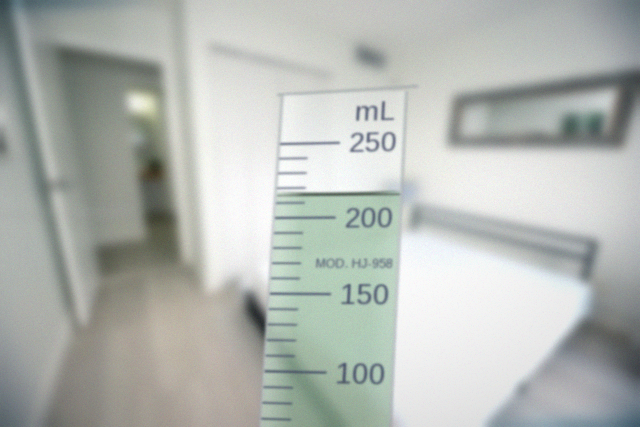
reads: 215mL
